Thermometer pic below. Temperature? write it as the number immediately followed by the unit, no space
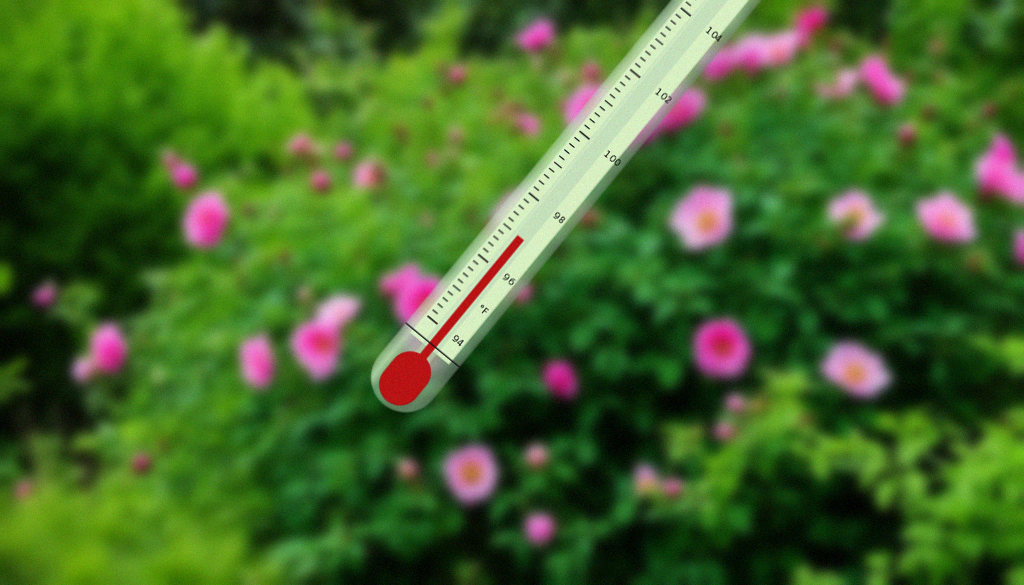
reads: 97°F
